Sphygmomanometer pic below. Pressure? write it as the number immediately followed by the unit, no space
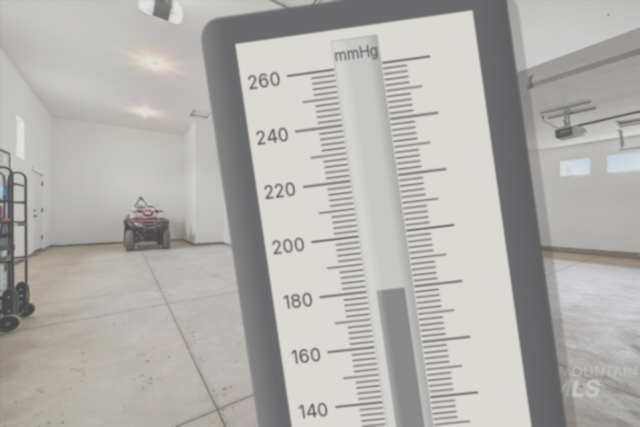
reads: 180mmHg
